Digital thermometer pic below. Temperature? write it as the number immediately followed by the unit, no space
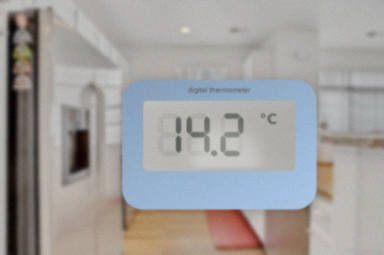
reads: 14.2°C
